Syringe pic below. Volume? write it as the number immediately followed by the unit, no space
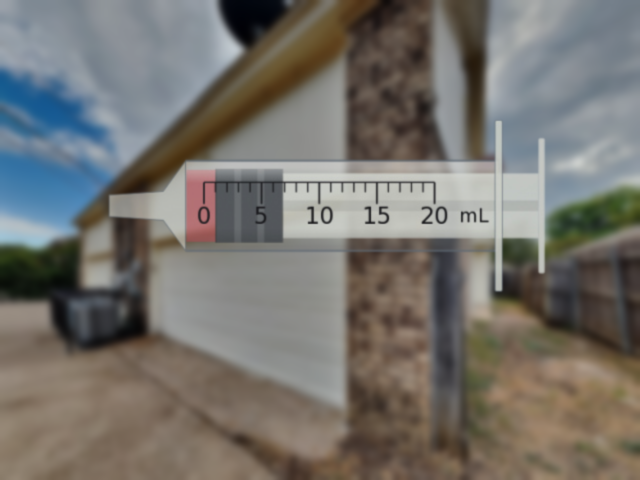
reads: 1mL
